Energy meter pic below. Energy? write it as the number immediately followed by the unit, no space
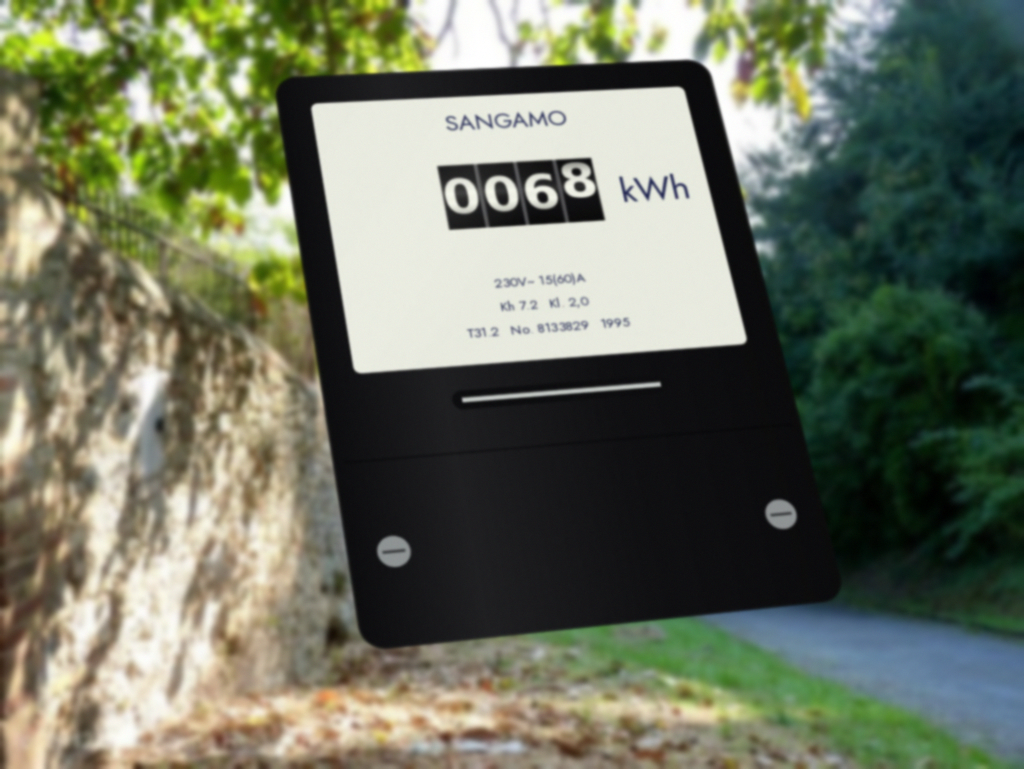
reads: 68kWh
